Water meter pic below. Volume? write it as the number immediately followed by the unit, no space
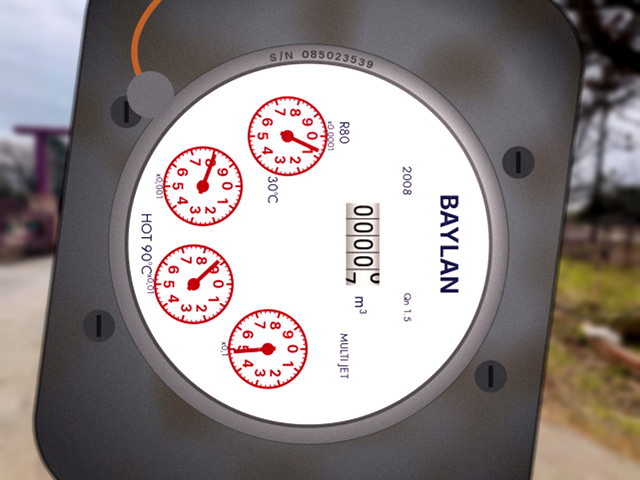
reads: 6.4880m³
